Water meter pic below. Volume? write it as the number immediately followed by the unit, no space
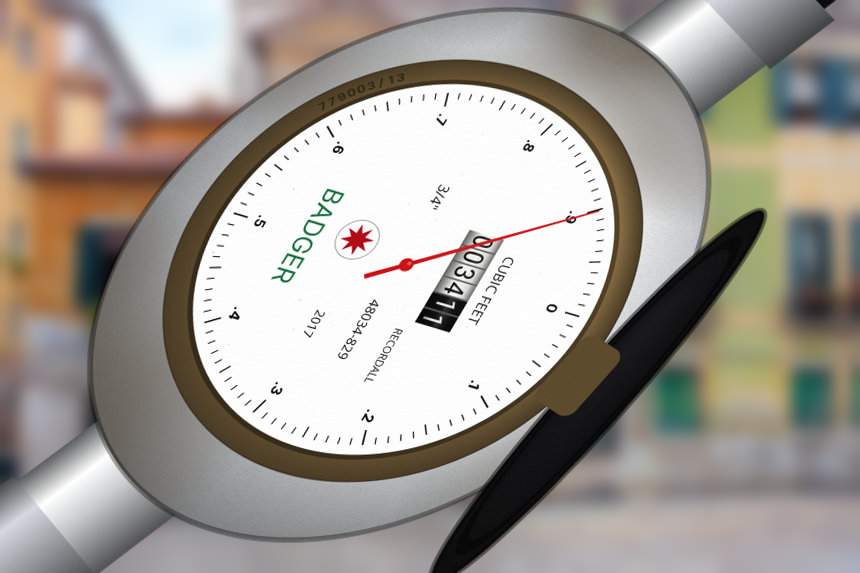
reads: 3410.90ft³
